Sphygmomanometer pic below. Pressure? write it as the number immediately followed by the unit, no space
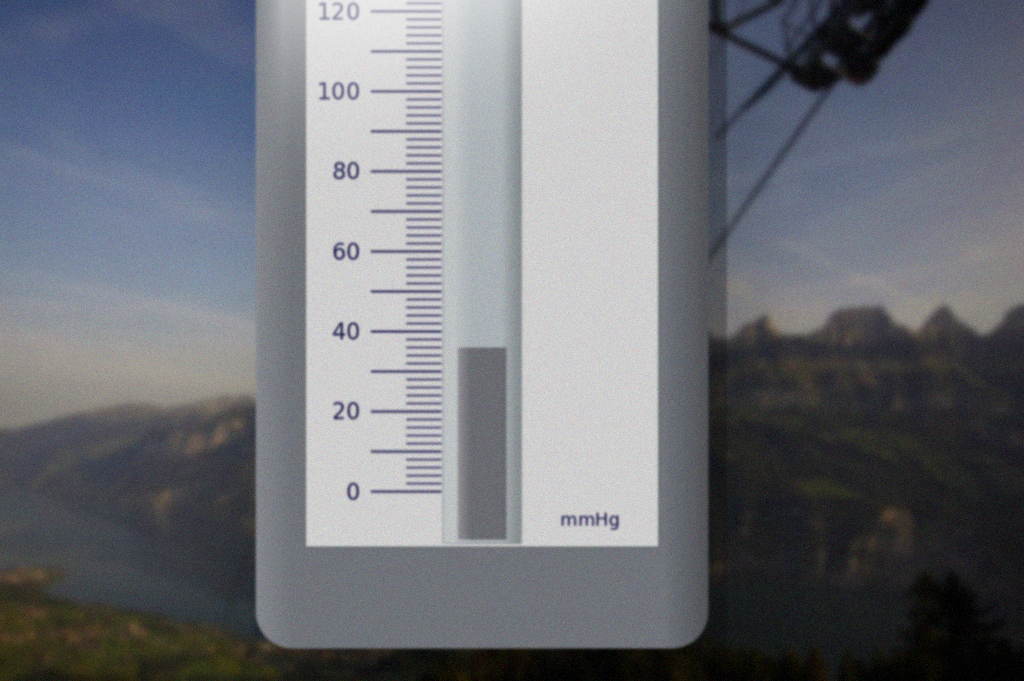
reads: 36mmHg
